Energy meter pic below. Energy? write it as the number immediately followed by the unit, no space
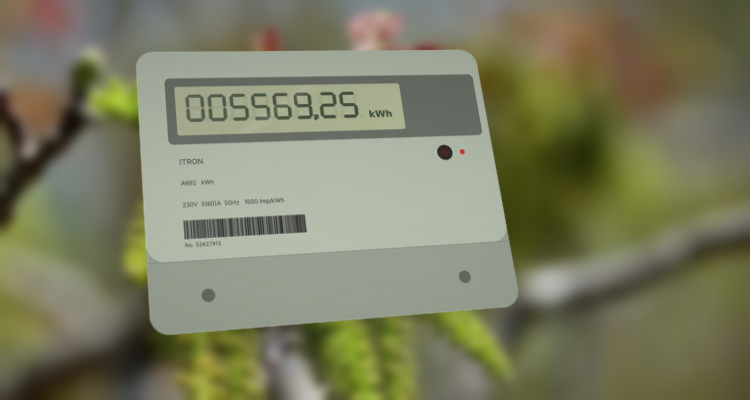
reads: 5569.25kWh
